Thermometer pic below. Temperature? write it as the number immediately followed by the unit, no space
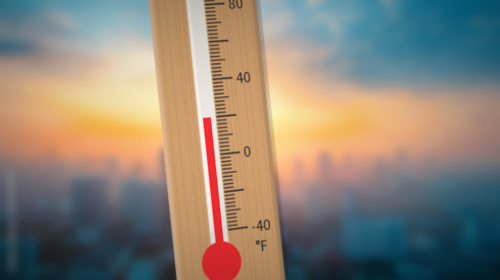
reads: 20°F
